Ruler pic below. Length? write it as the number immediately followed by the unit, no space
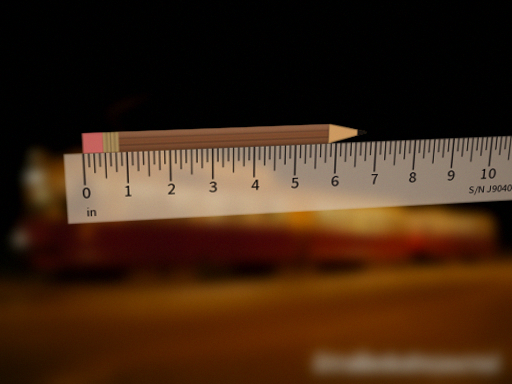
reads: 6.75in
